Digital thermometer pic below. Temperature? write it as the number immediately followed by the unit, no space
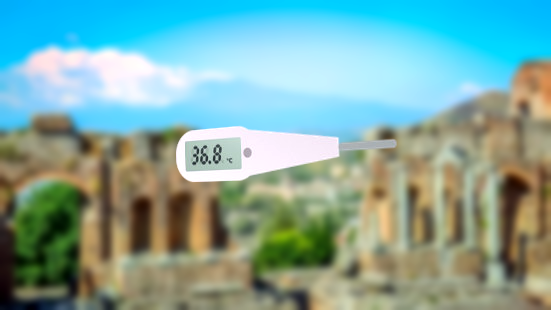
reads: 36.8°C
